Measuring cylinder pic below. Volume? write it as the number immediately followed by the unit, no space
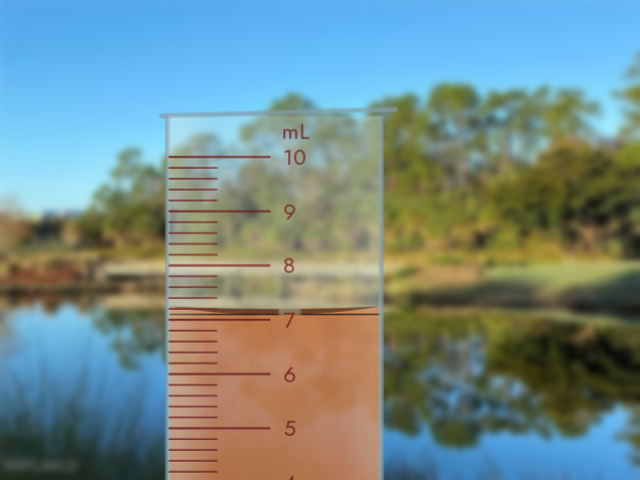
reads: 7.1mL
